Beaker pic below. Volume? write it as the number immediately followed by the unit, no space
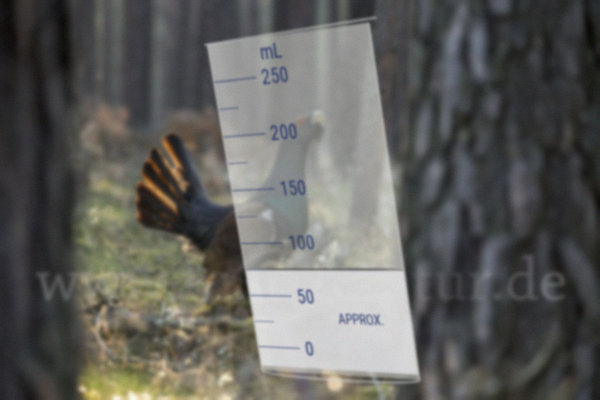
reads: 75mL
